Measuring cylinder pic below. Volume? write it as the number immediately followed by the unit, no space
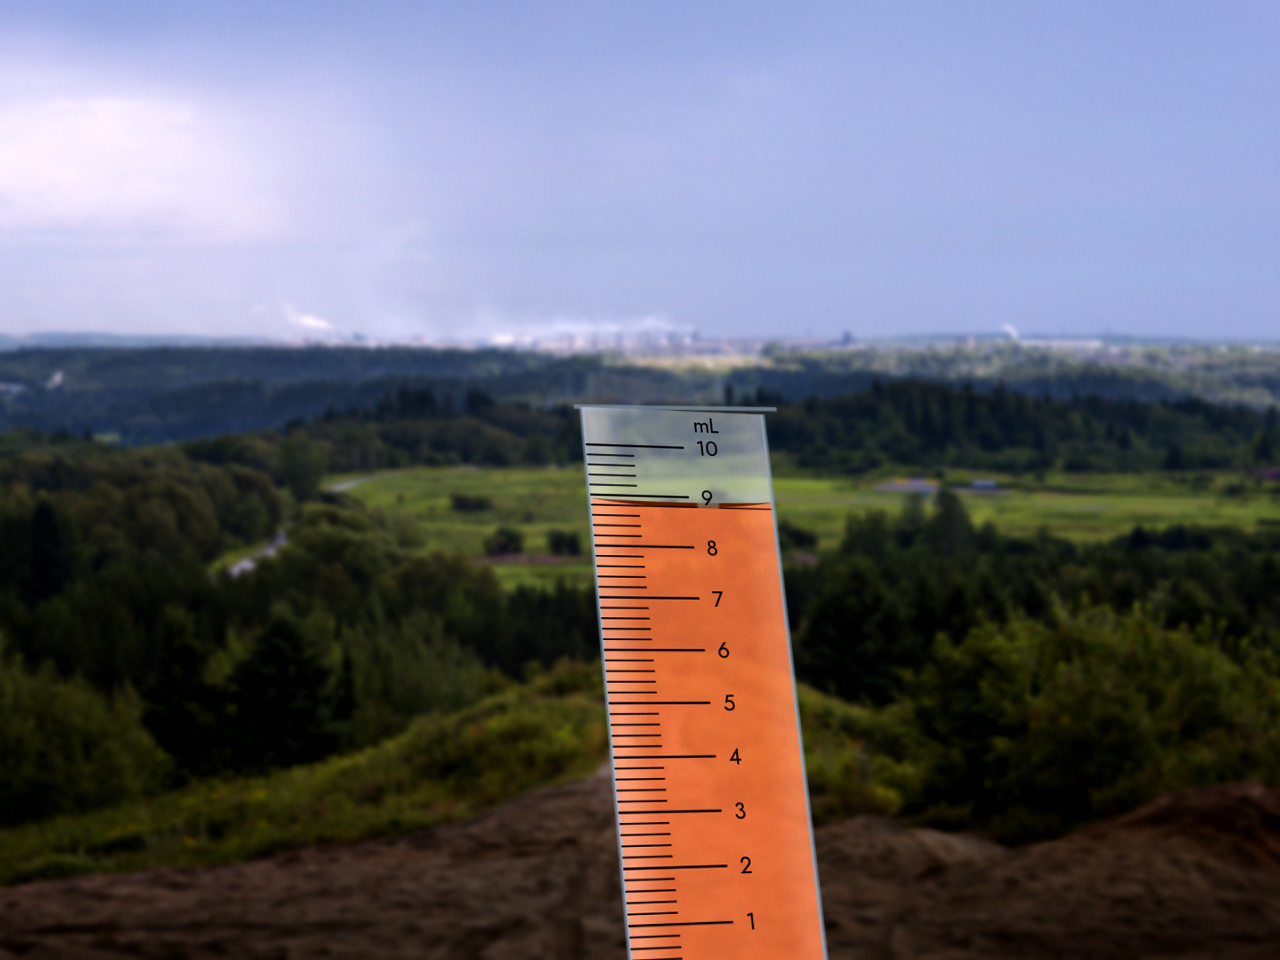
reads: 8.8mL
